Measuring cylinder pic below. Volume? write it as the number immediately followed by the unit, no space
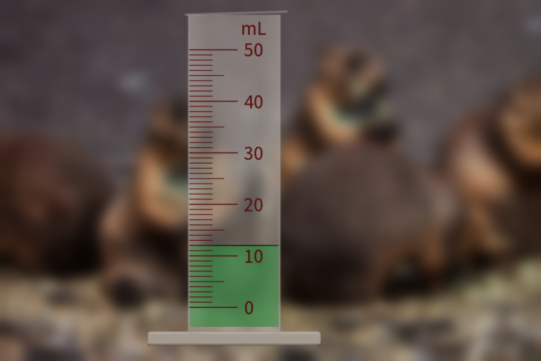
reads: 12mL
